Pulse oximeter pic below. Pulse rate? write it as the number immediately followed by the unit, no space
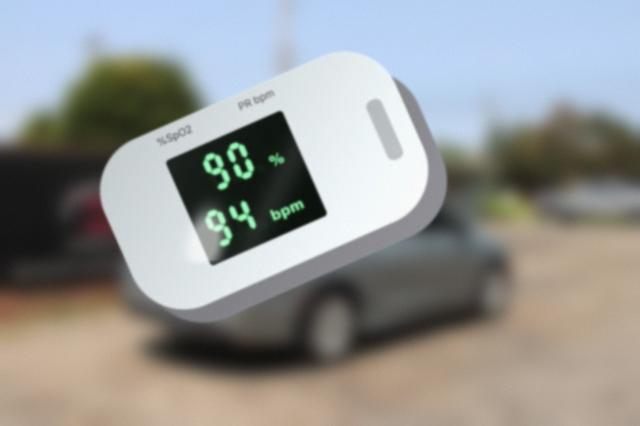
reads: 94bpm
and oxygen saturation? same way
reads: 90%
